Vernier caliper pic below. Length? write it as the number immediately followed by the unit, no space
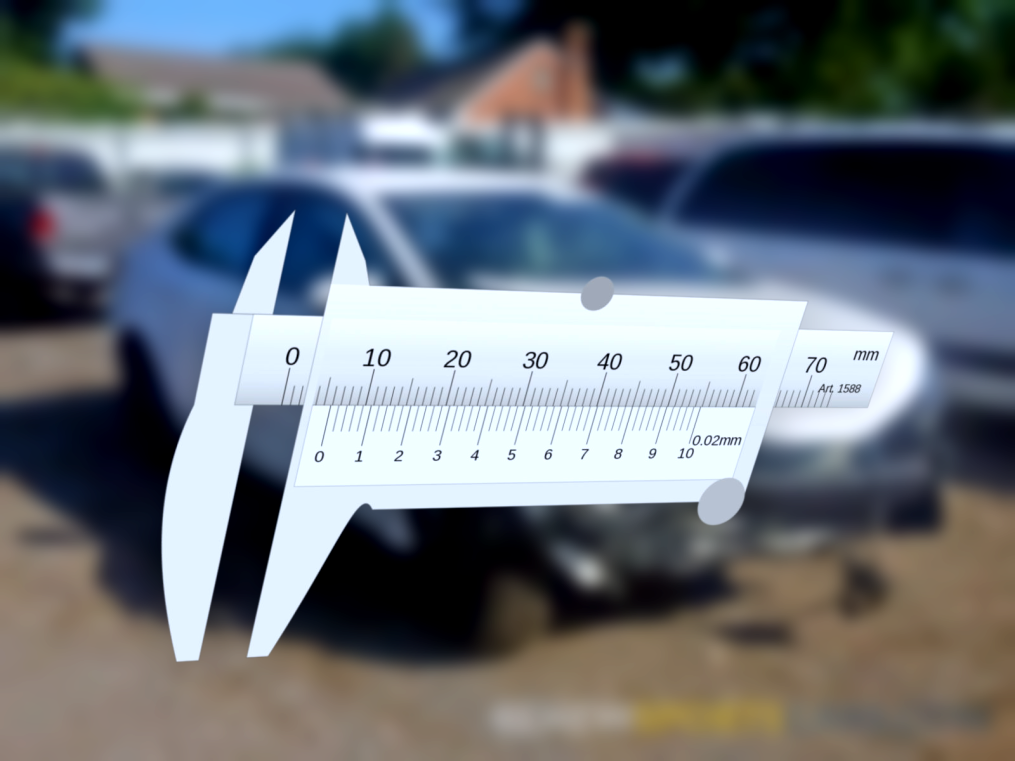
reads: 5.8mm
